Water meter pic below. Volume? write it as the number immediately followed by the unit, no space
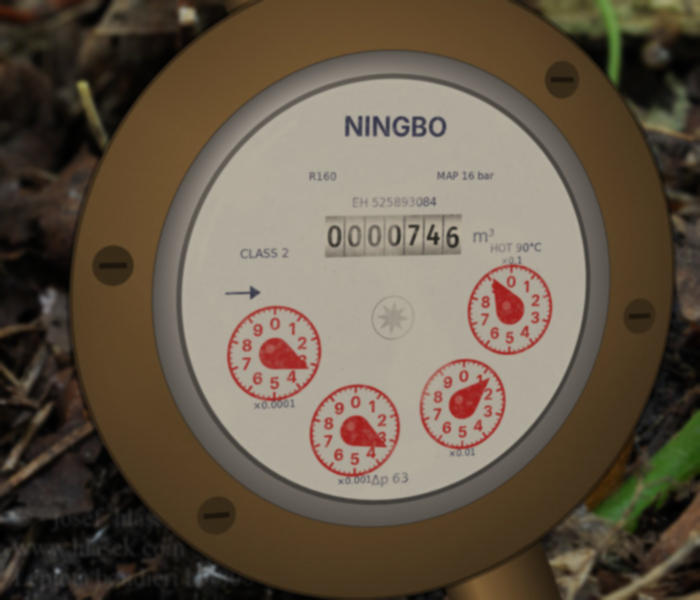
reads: 745.9133m³
